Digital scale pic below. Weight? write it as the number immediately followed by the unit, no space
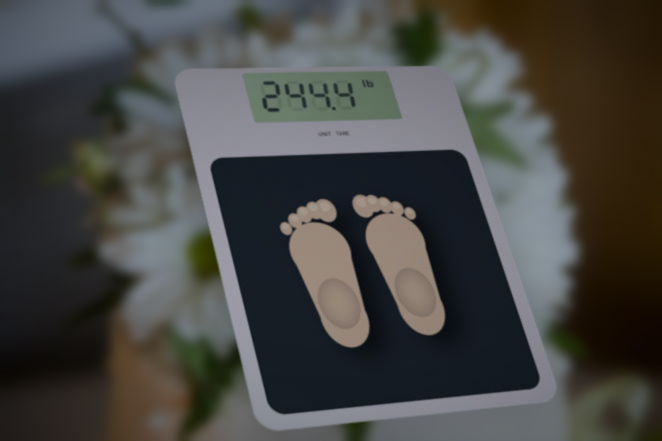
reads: 244.4lb
